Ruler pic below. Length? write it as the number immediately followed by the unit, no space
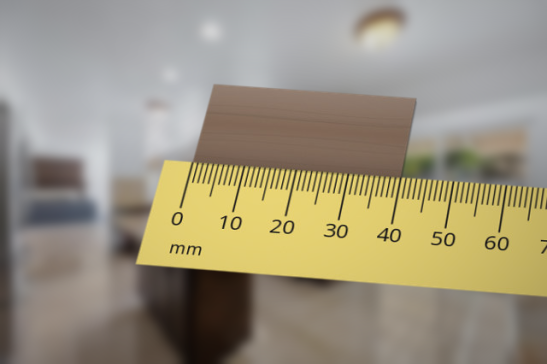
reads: 40mm
